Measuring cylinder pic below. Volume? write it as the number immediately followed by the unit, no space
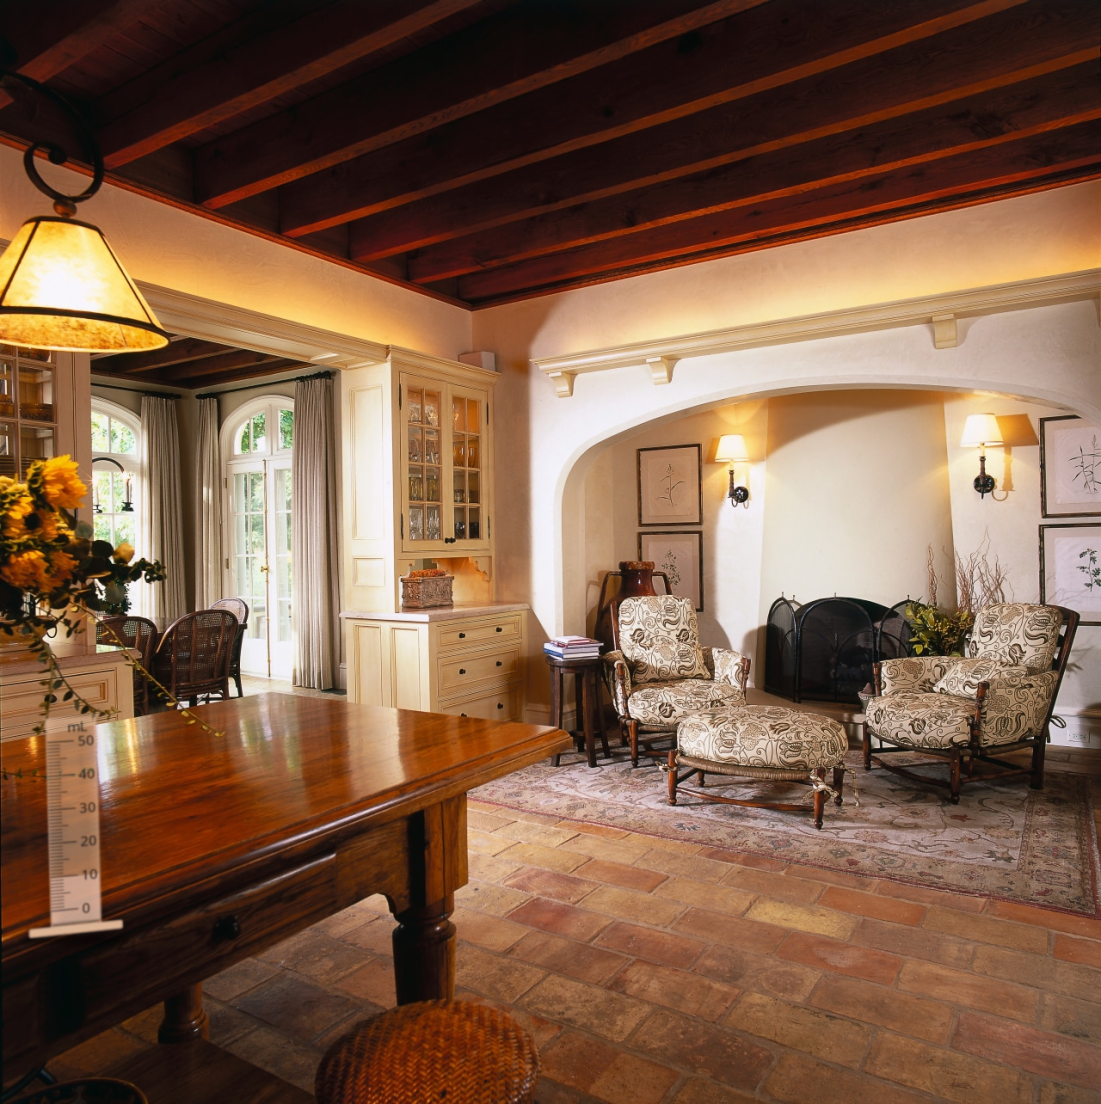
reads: 10mL
